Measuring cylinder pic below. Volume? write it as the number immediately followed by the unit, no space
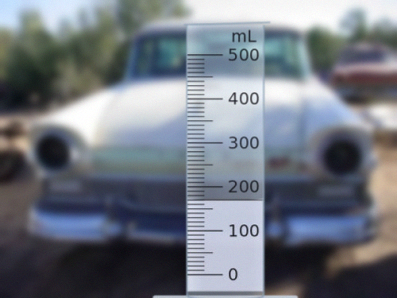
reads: 170mL
